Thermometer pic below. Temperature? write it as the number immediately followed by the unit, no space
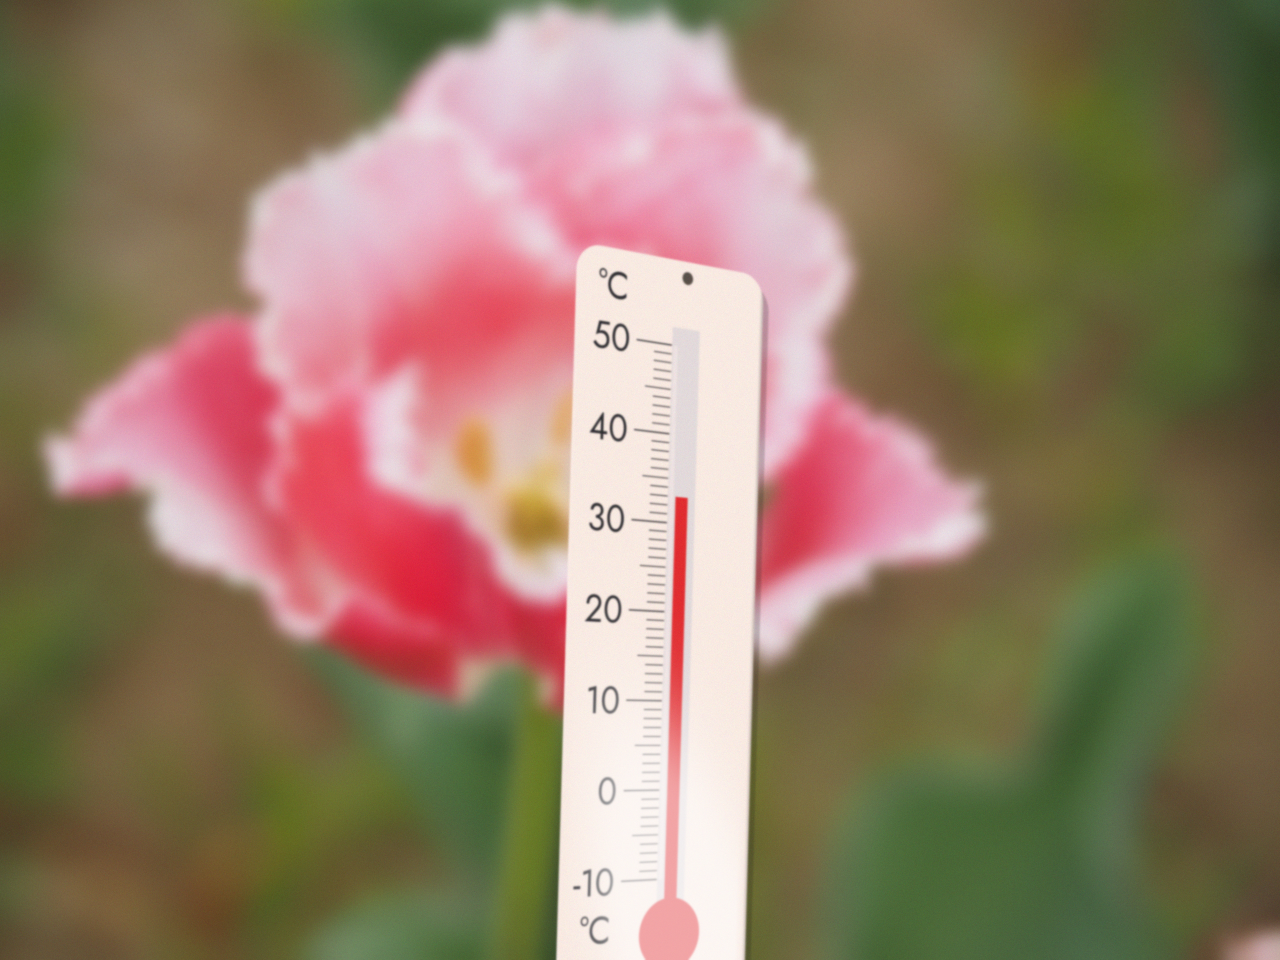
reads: 33°C
